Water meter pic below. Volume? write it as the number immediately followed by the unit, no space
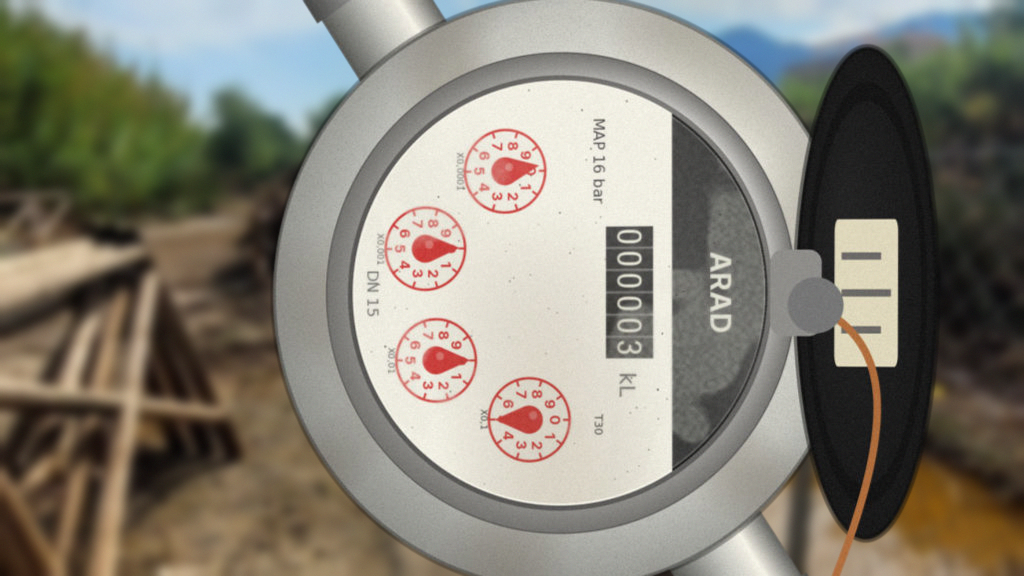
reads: 3.4999kL
